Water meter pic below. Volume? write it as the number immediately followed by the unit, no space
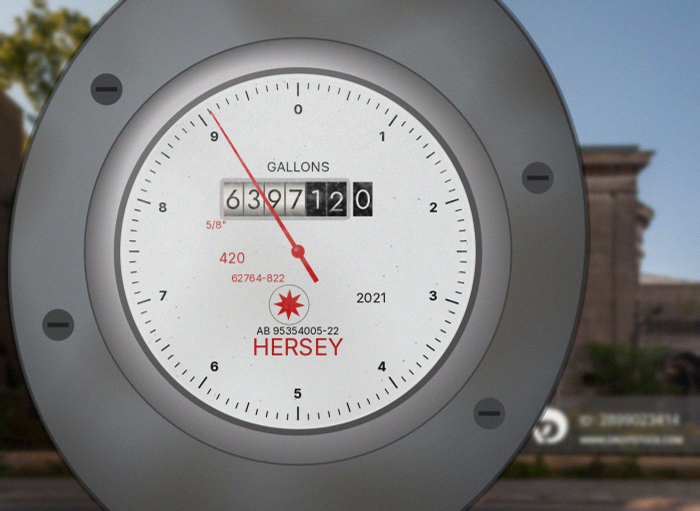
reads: 6397119.1gal
